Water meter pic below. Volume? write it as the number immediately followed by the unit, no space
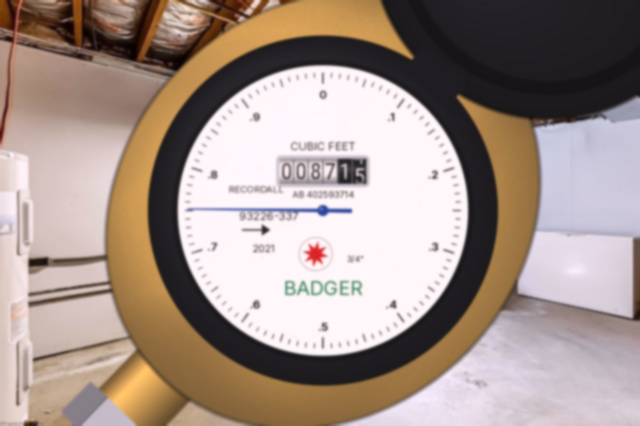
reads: 8714.75ft³
